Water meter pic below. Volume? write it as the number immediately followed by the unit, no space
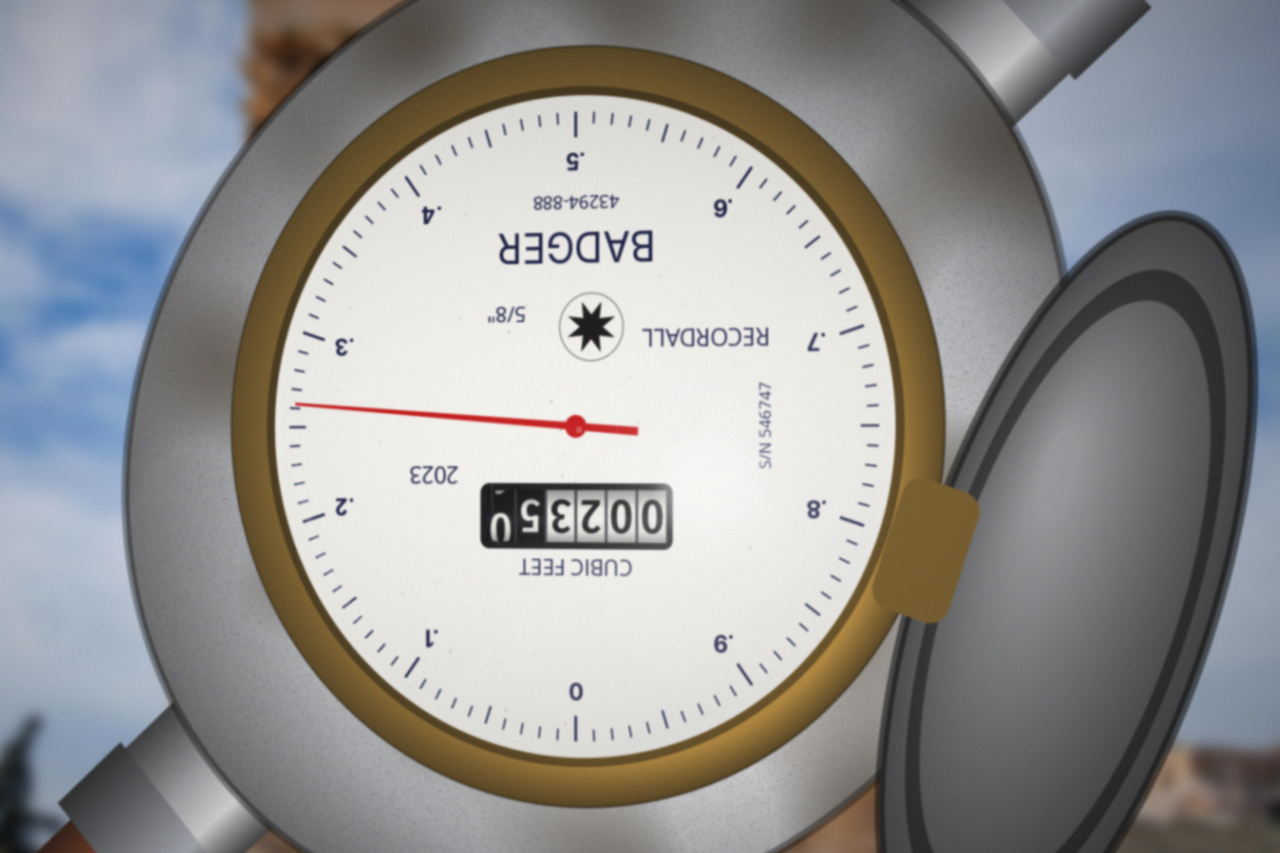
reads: 2350.26ft³
